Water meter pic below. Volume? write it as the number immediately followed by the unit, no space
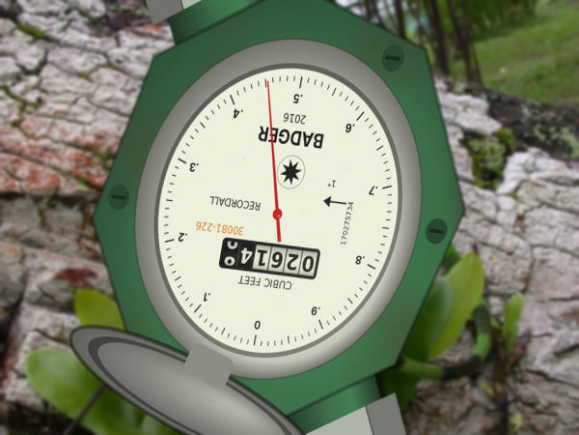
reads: 26148.45ft³
